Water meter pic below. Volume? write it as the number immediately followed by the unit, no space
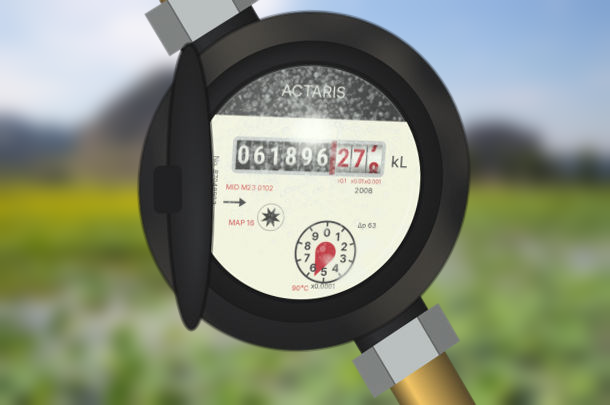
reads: 61896.2775kL
